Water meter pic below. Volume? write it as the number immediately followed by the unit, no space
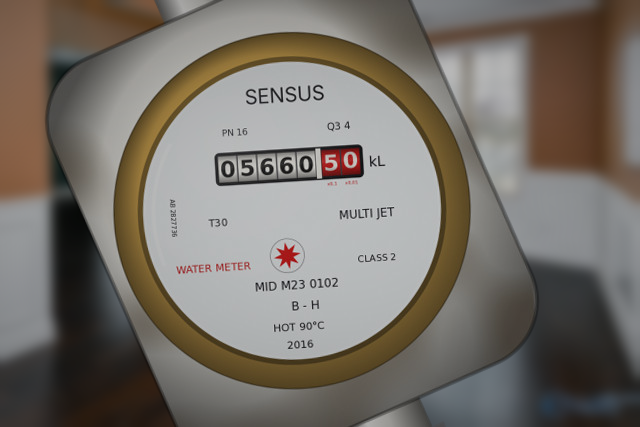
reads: 5660.50kL
